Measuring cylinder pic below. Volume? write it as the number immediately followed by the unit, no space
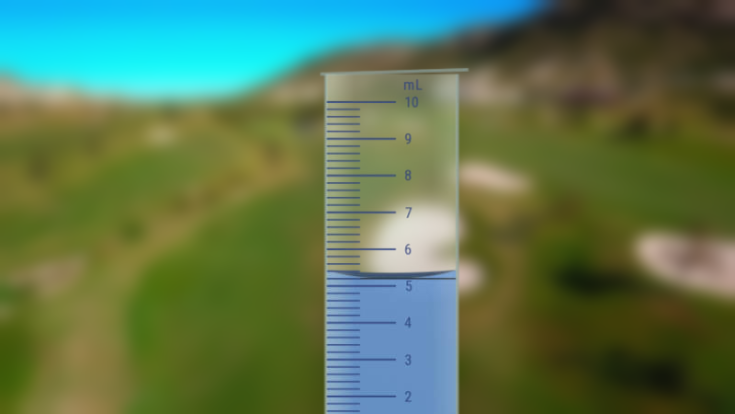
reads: 5.2mL
